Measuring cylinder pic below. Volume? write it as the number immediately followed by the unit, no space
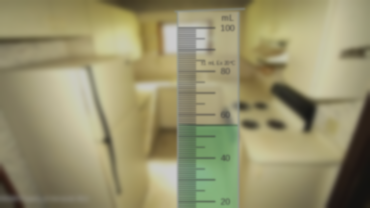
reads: 55mL
